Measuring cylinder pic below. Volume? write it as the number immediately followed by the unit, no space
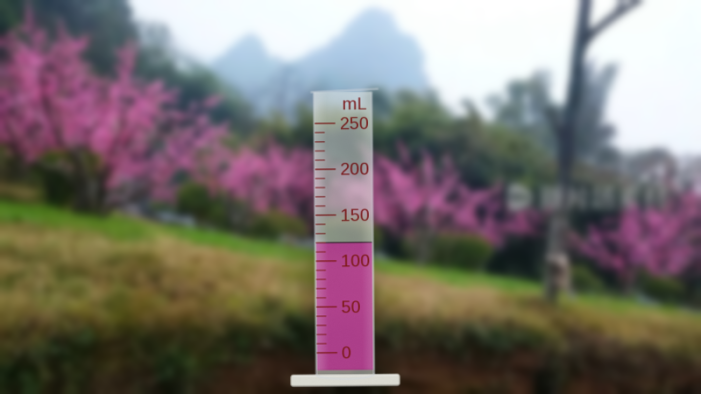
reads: 120mL
